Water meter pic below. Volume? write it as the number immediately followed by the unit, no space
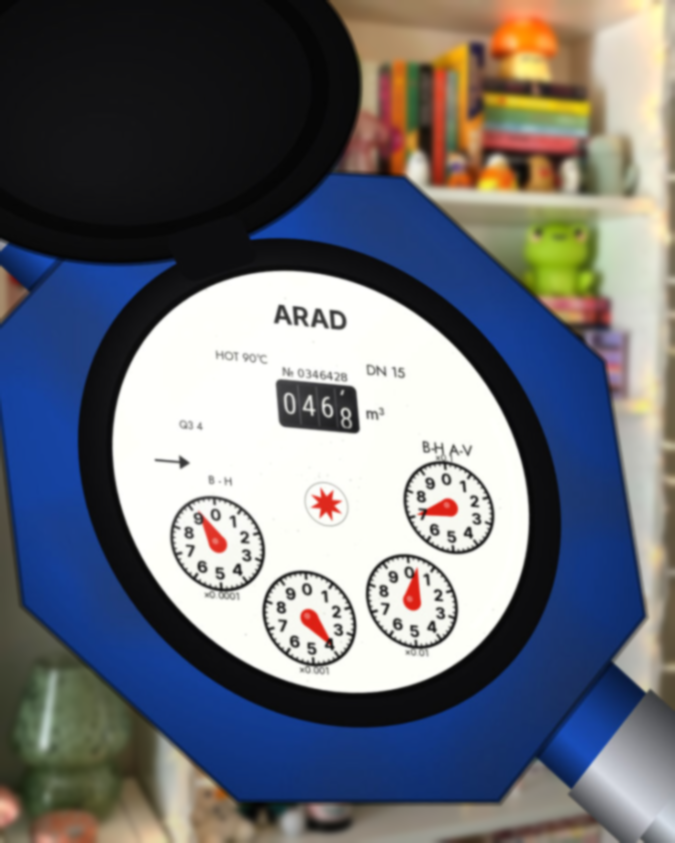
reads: 467.7039m³
